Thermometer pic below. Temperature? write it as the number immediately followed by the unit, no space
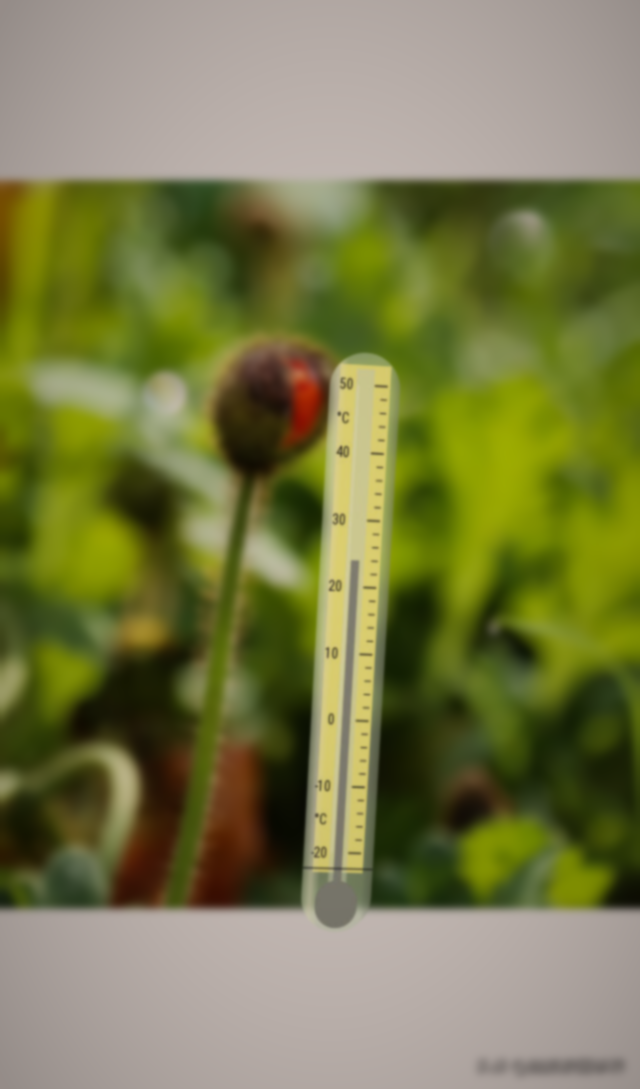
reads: 24°C
